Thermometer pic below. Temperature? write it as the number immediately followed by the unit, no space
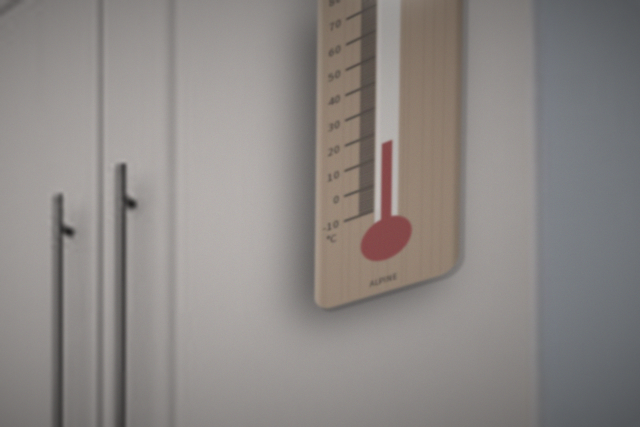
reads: 15°C
